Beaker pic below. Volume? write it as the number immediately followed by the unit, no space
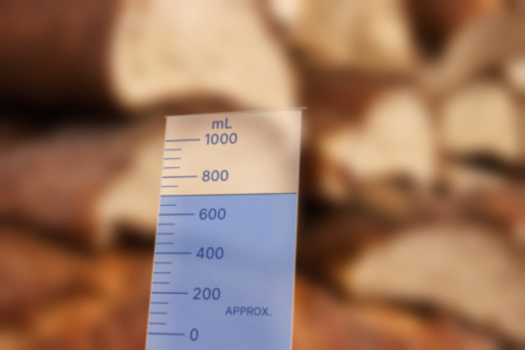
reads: 700mL
